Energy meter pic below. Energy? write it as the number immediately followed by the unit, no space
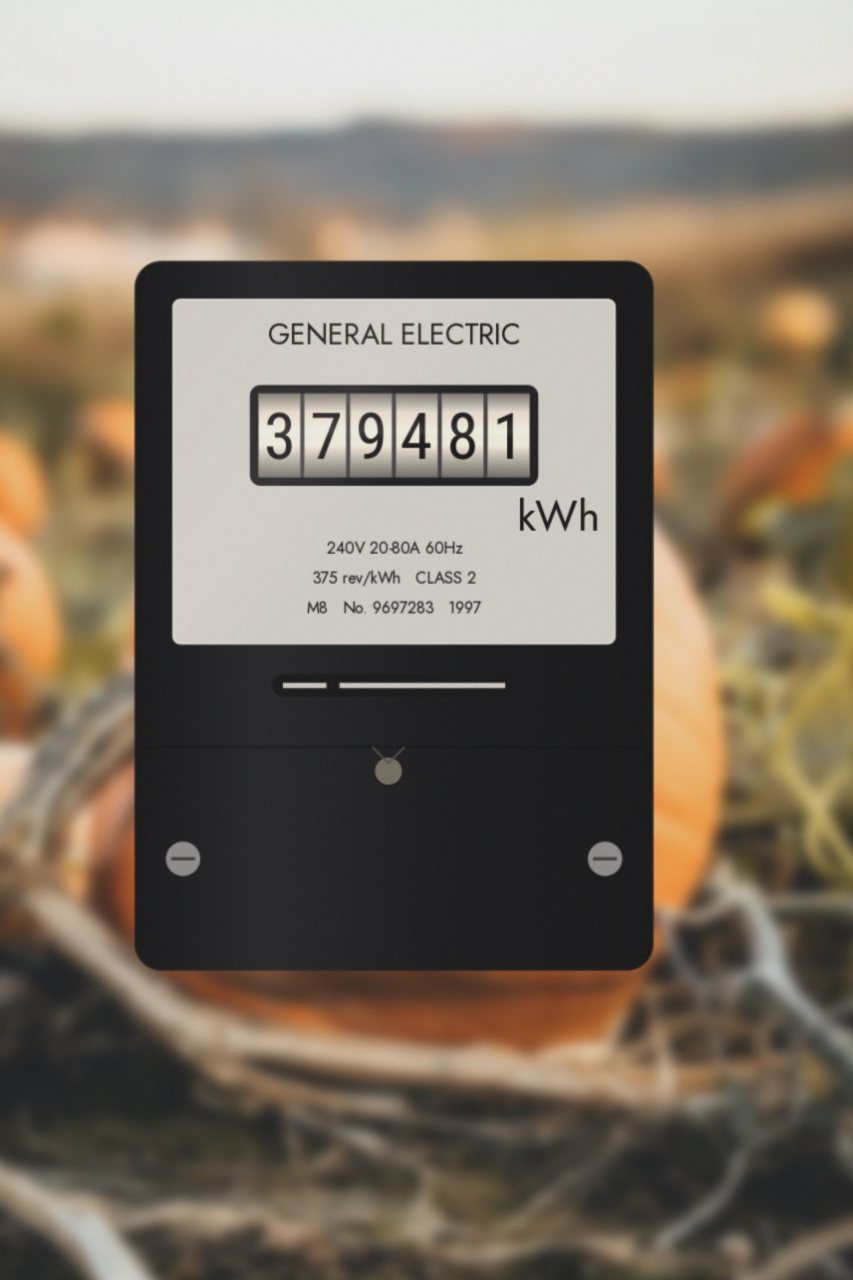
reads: 379481kWh
